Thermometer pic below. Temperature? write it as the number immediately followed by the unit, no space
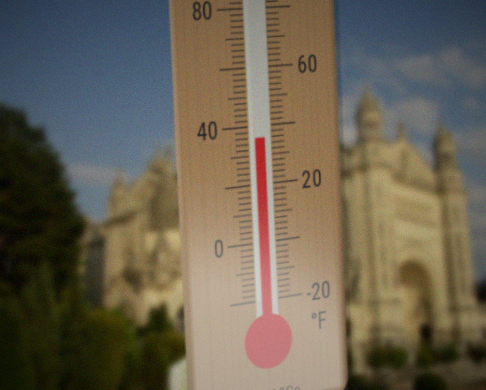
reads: 36°F
